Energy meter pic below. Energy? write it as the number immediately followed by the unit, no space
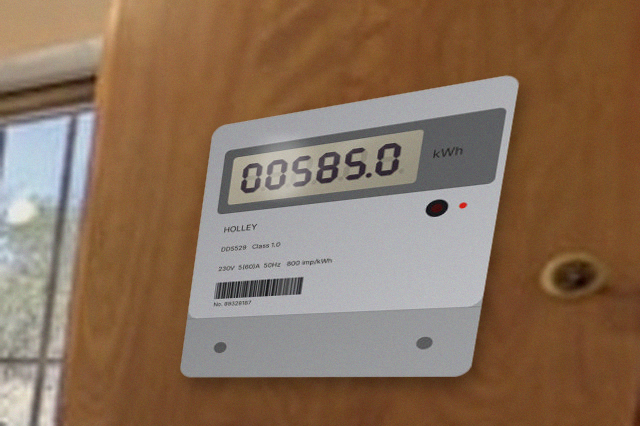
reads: 585.0kWh
